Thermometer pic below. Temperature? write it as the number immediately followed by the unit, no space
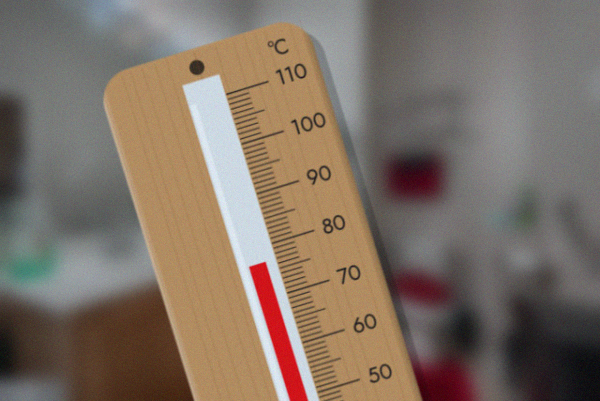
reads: 77°C
